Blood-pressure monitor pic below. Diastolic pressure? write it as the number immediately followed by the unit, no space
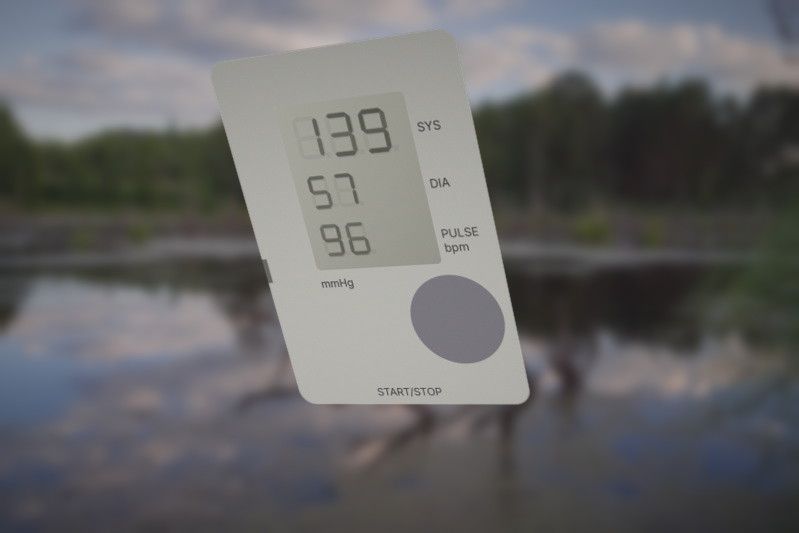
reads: 57mmHg
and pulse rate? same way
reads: 96bpm
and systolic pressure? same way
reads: 139mmHg
